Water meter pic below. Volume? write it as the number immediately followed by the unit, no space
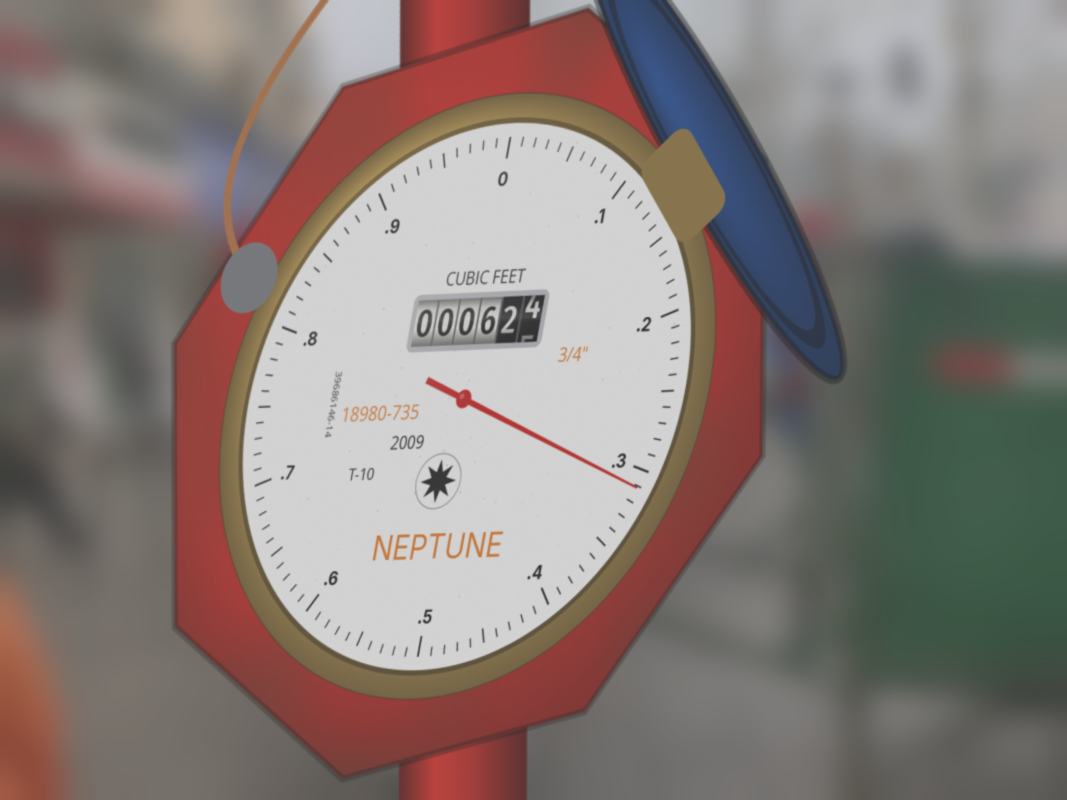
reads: 624.31ft³
